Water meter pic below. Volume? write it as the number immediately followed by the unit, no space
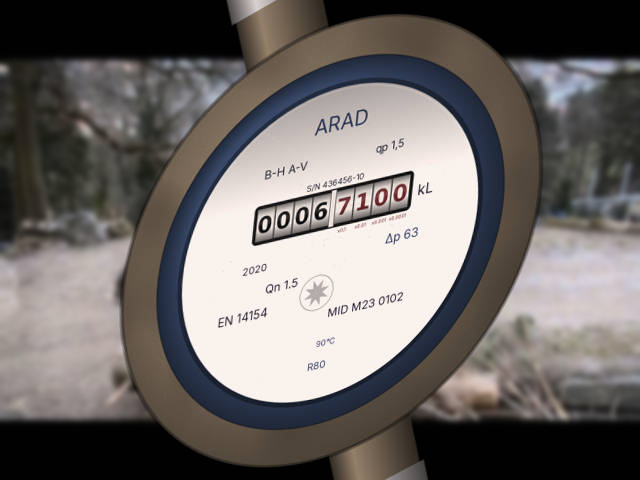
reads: 6.7100kL
